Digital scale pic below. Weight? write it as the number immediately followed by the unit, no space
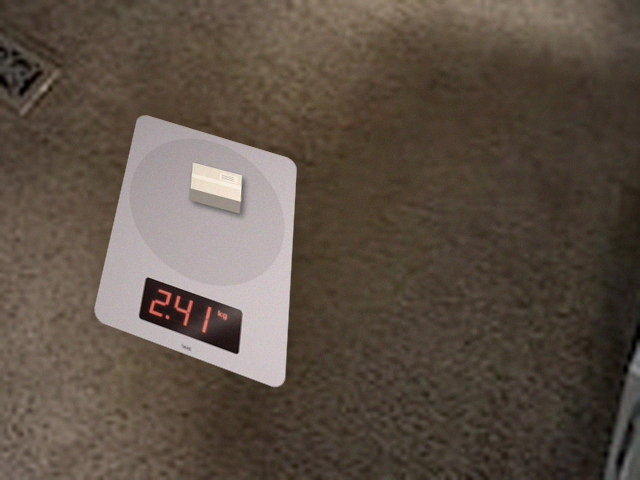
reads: 2.41kg
